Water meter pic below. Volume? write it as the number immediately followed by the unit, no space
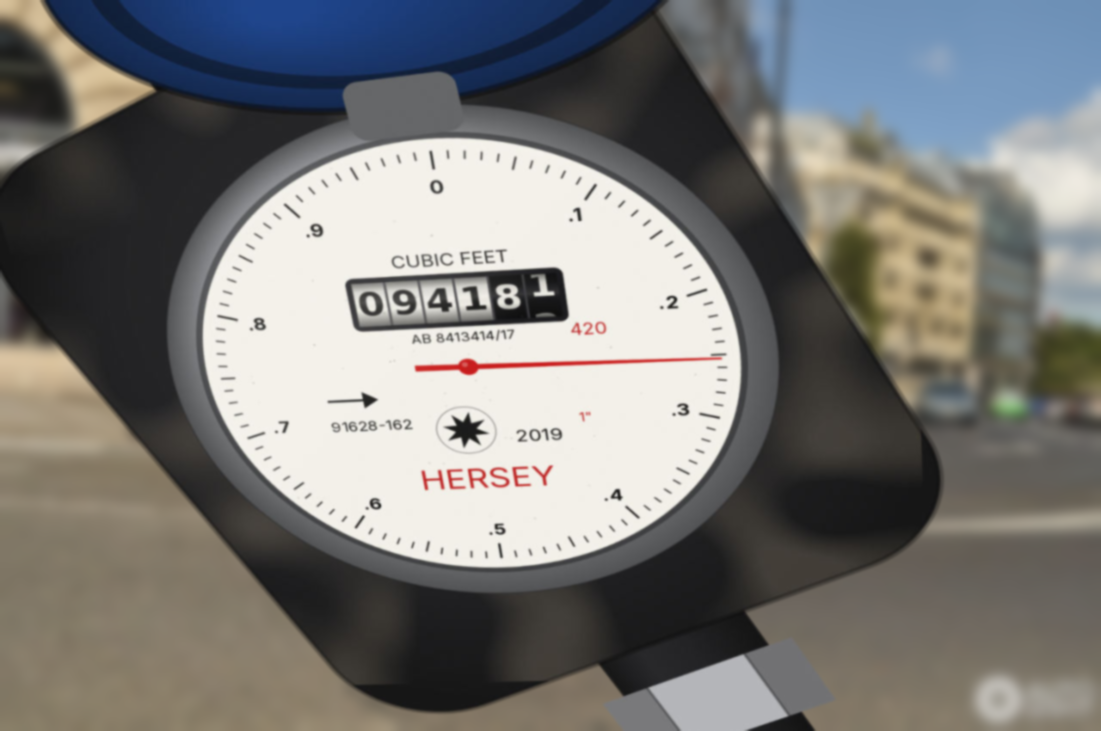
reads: 94181.25ft³
